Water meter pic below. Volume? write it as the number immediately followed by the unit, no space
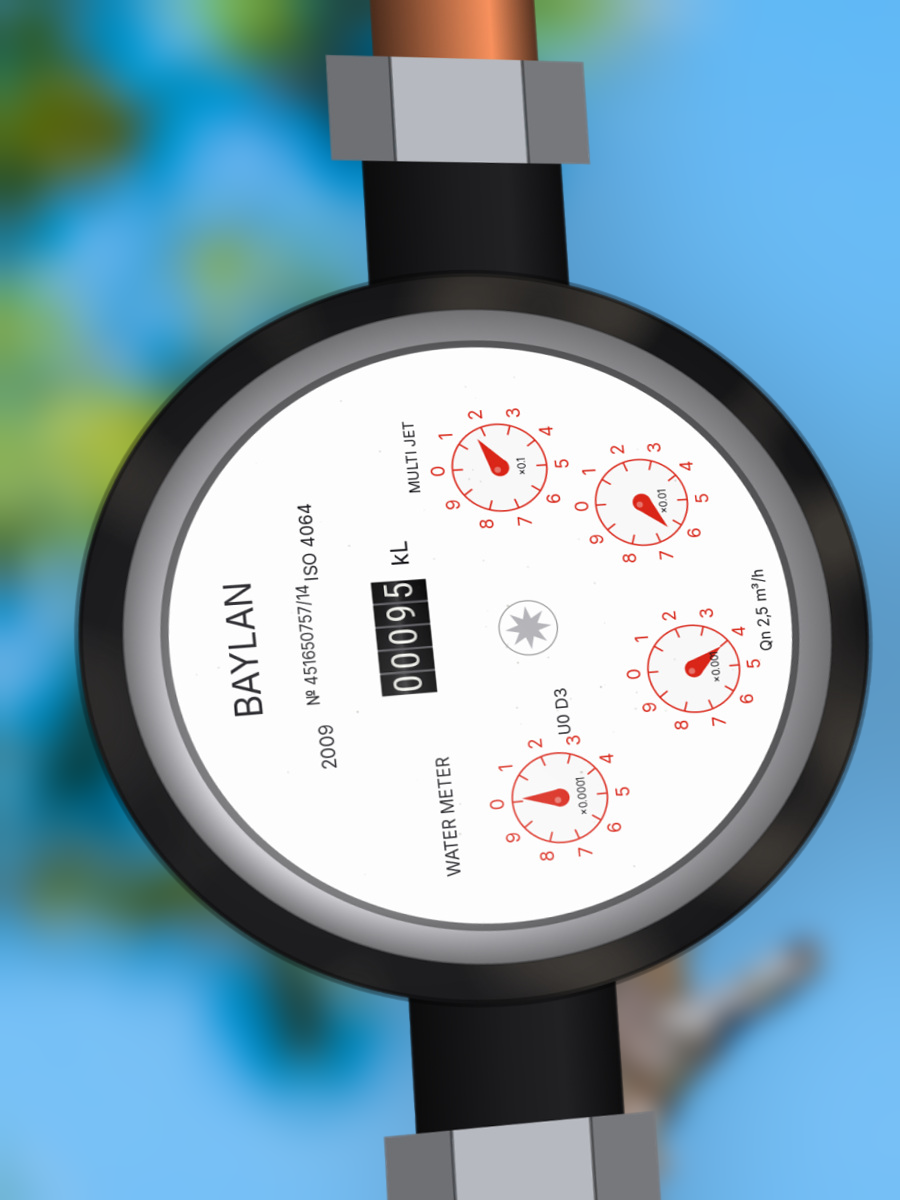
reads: 95.1640kL
